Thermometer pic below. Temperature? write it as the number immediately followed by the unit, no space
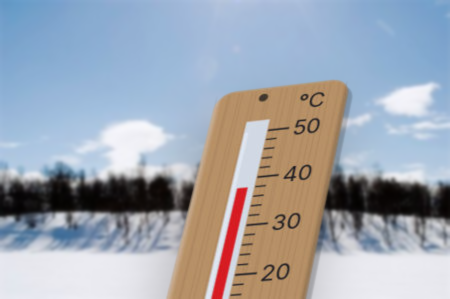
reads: 38°C
